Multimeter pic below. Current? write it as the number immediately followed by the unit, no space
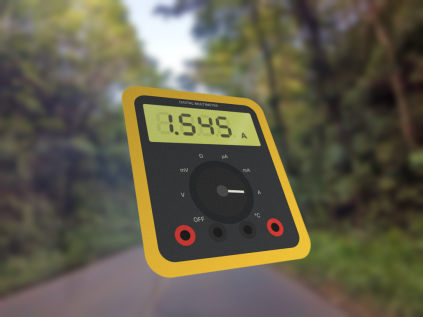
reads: 1.545A
